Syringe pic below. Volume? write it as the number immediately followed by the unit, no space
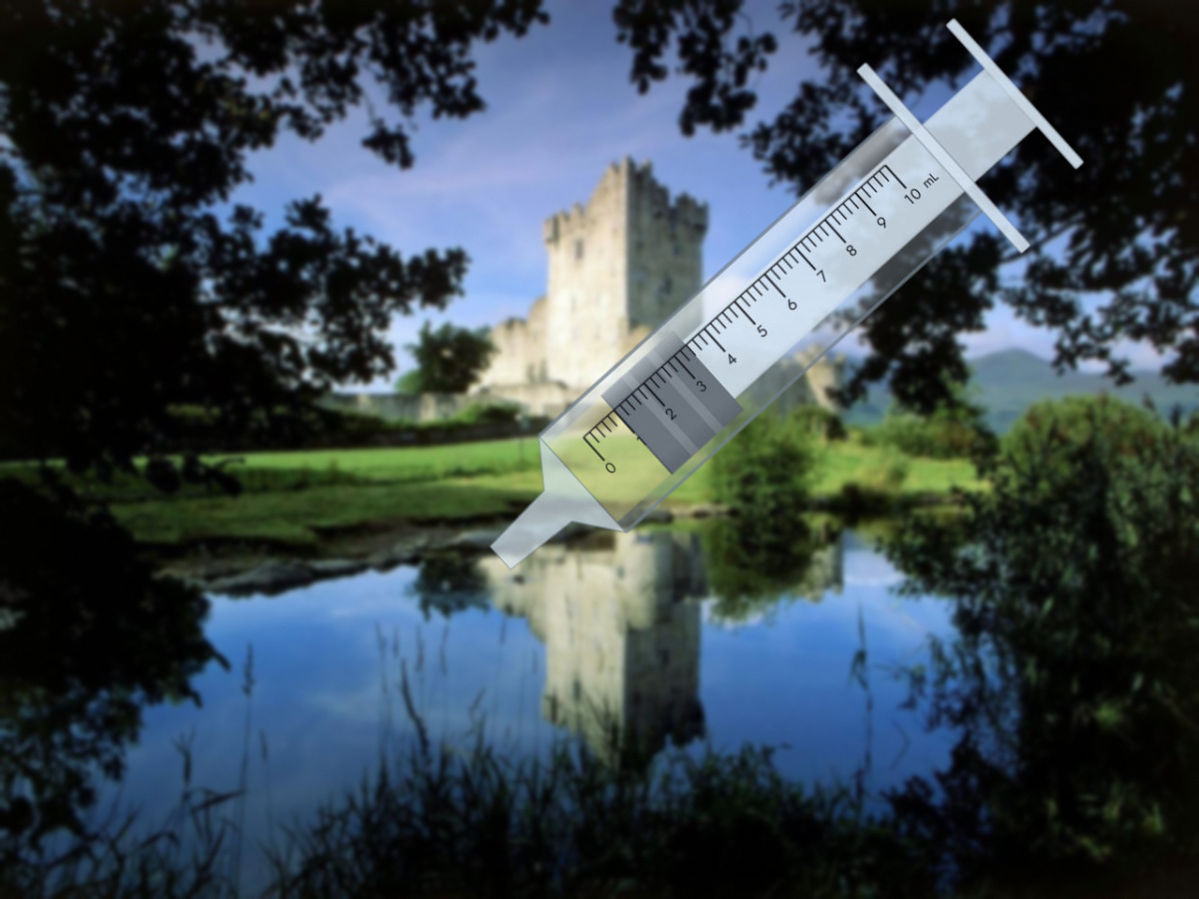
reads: 1mL
